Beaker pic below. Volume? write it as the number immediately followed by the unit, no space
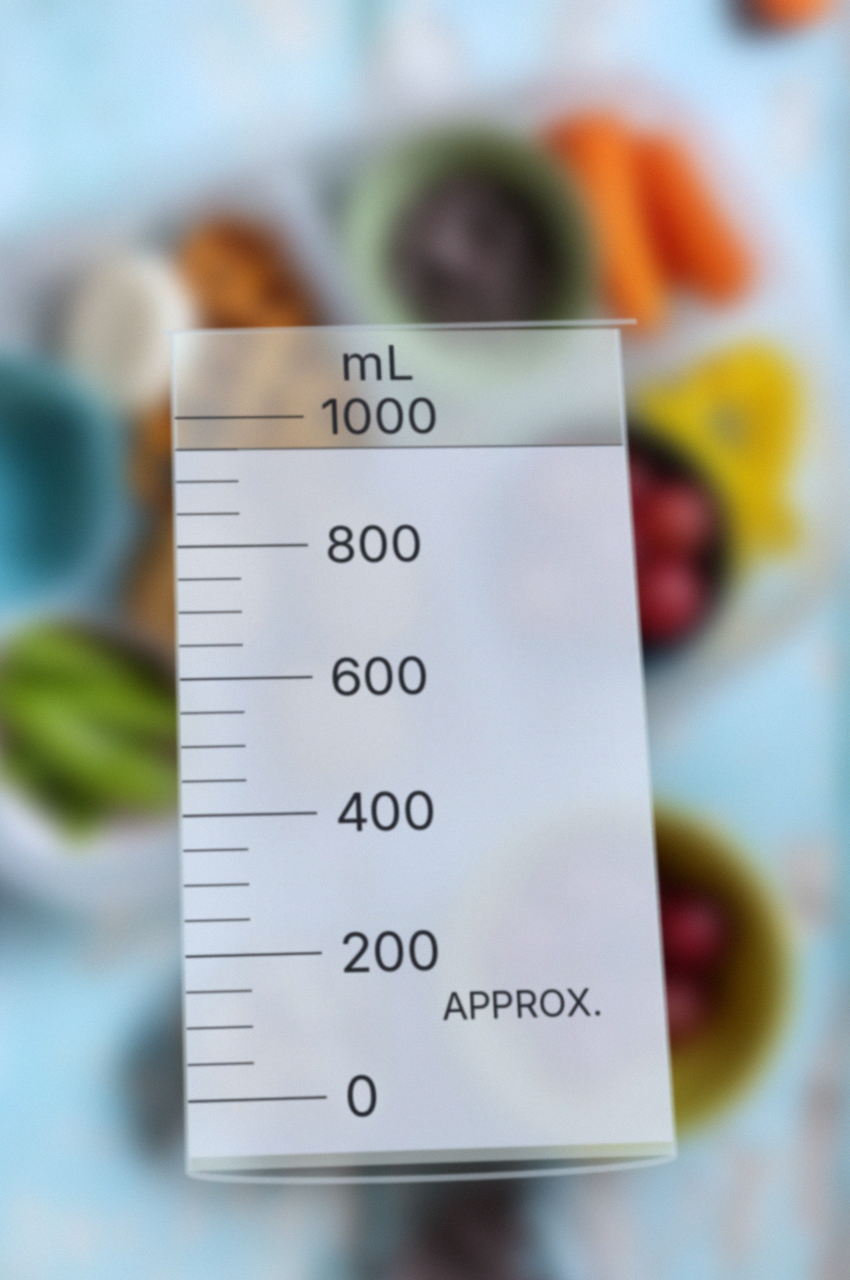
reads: 950mL
